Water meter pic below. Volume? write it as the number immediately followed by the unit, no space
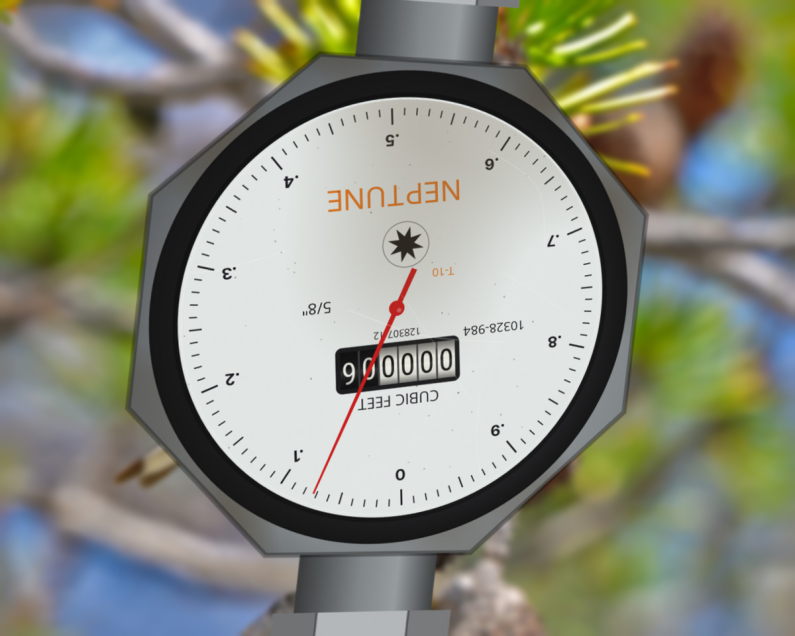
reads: 6.07ft³
